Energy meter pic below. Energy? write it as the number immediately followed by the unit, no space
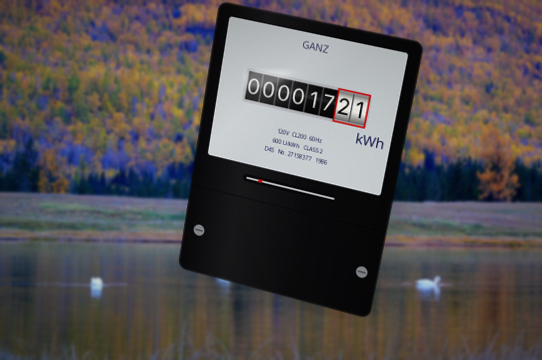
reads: 17.21kWh
